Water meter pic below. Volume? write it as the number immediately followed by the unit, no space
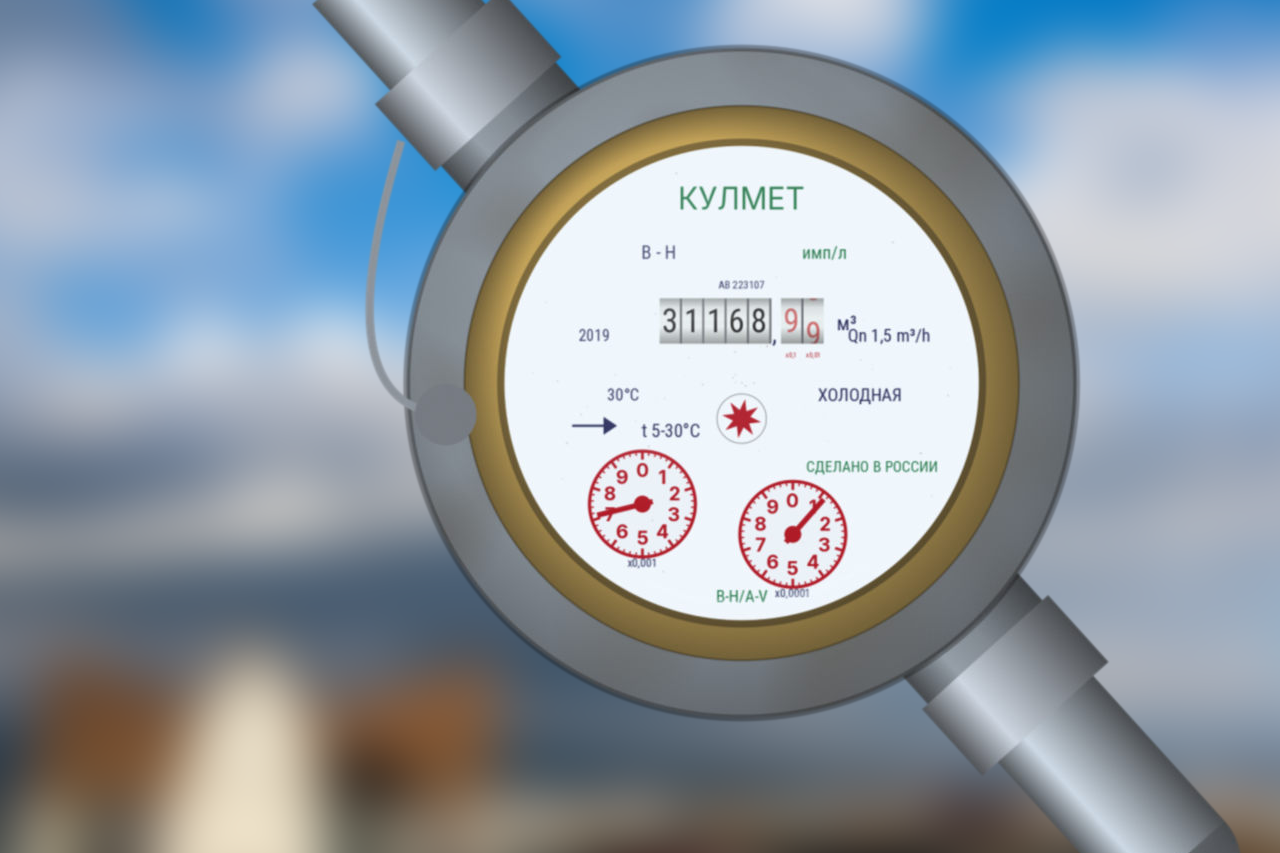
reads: 31168.9871m³
